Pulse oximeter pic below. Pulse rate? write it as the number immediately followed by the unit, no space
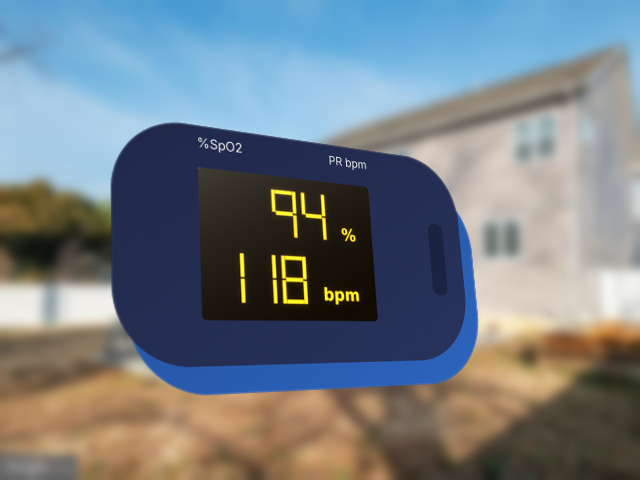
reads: 118bpm
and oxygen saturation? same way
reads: 94%
